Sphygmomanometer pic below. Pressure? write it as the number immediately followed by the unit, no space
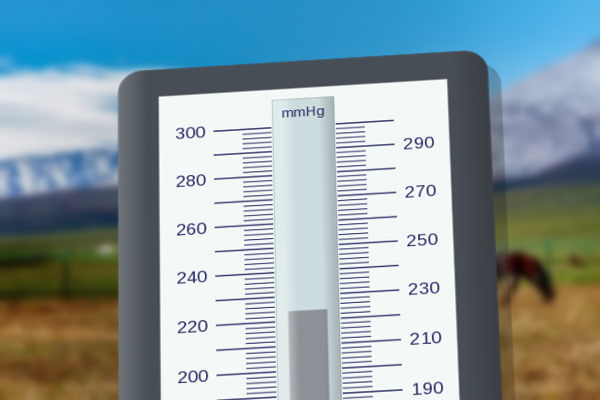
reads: 224mmHg
